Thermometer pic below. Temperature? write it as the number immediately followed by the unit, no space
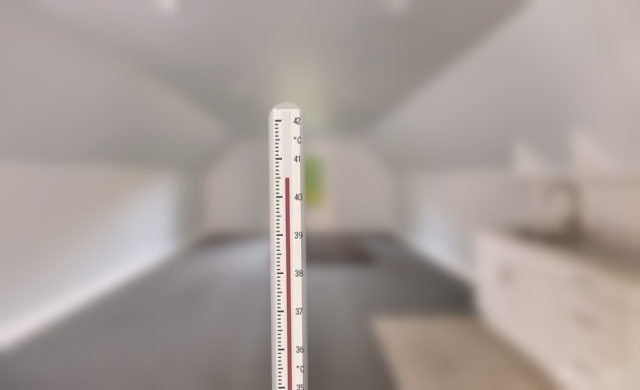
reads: 40.5°C
